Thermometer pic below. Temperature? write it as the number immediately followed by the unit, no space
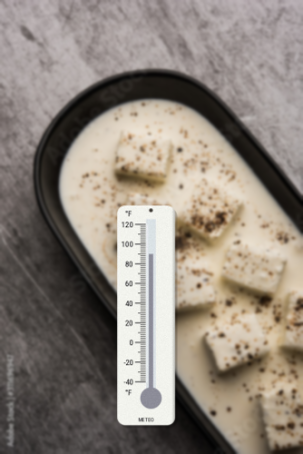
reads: 90°F
